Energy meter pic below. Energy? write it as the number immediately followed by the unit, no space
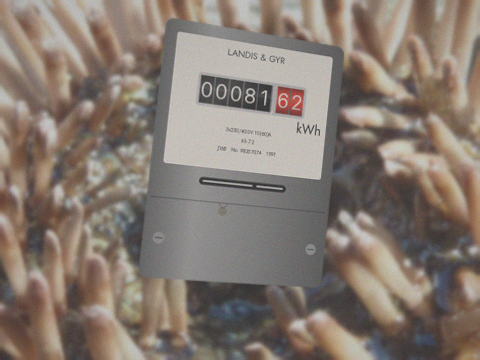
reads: 81.62kWh
